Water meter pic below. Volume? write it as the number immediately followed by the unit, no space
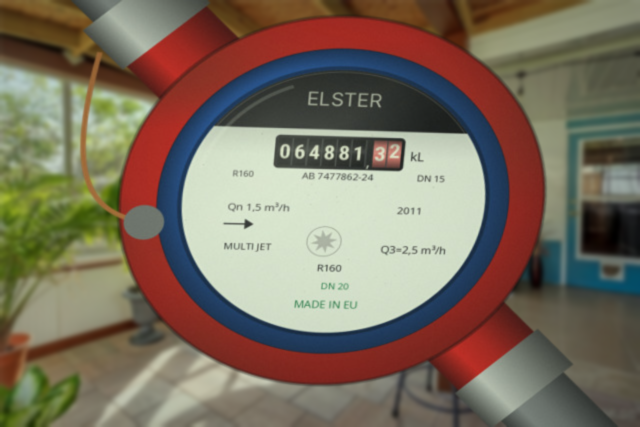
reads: 64881.32kL
